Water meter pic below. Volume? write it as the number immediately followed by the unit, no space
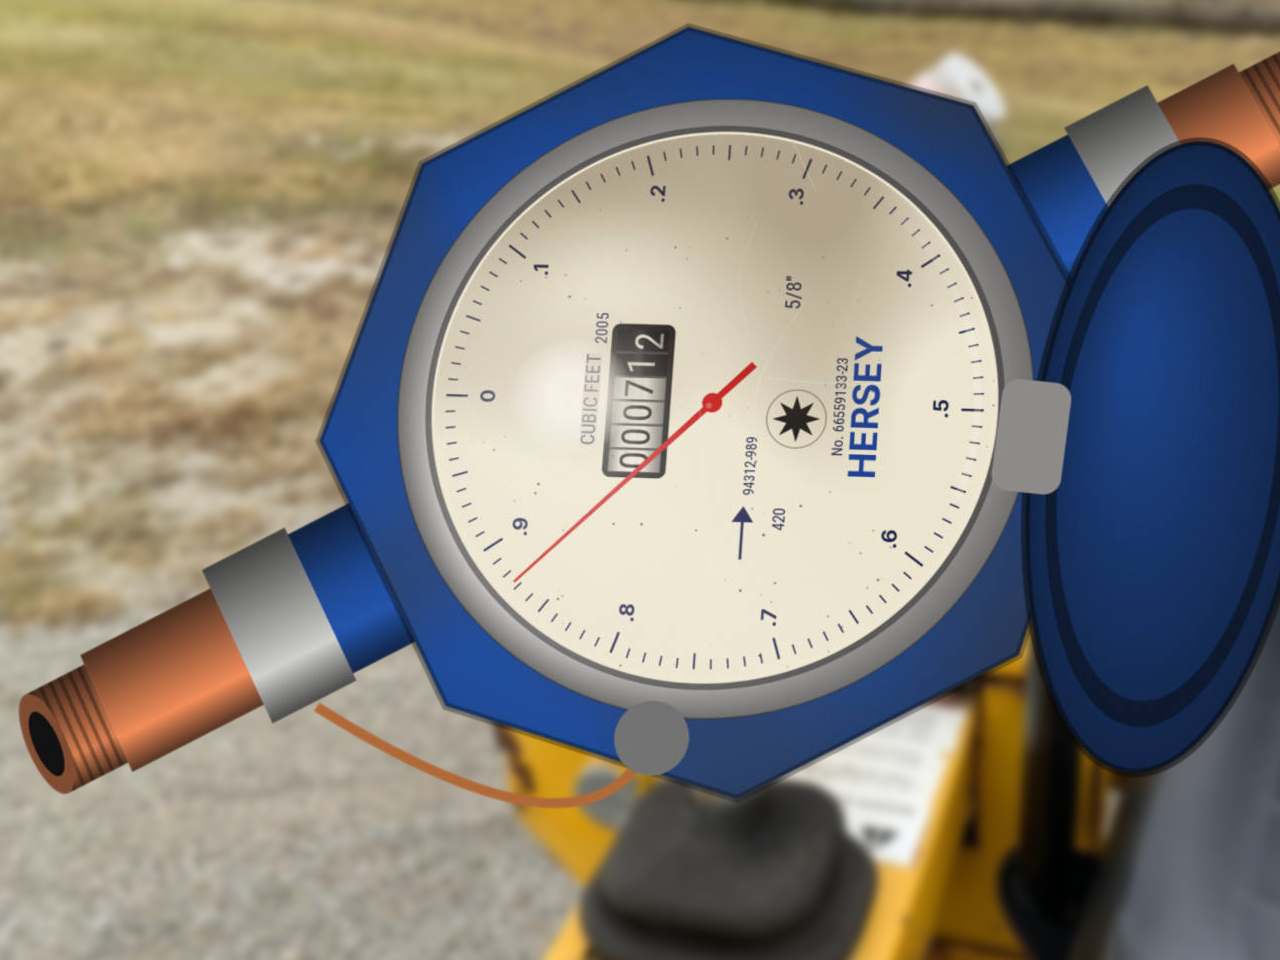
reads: 711.87ft³
